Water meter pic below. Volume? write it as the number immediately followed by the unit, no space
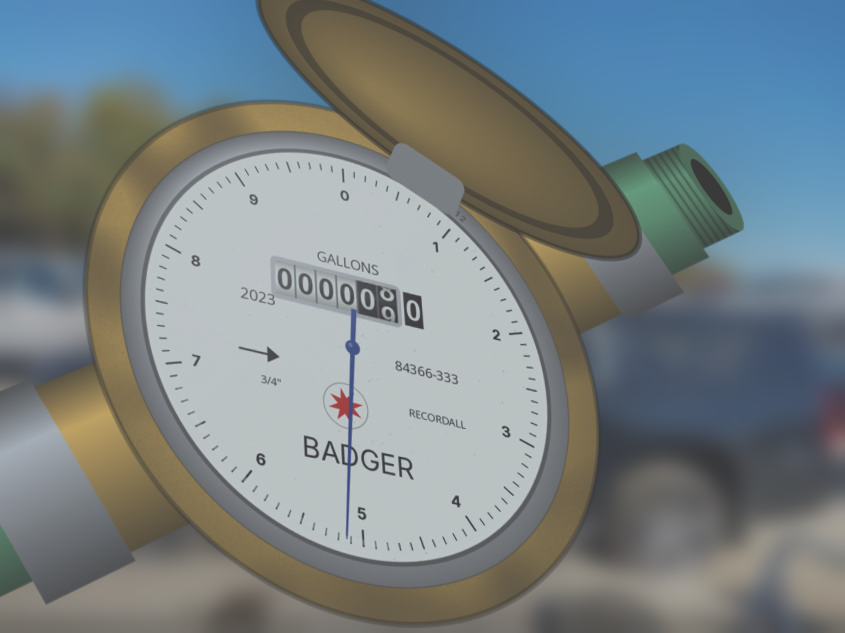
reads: 85.1gal
